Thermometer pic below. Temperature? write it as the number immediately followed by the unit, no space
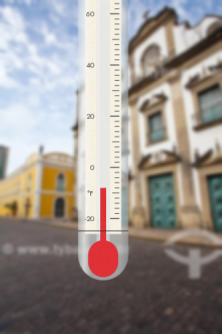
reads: -8°F
